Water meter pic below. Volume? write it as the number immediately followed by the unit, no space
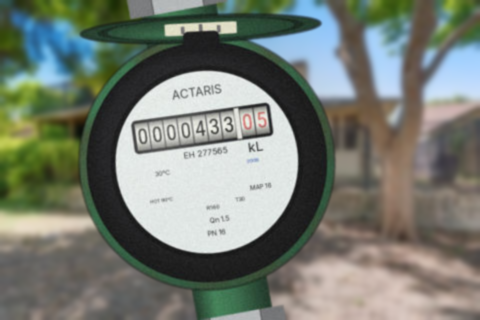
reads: 433.05kL
